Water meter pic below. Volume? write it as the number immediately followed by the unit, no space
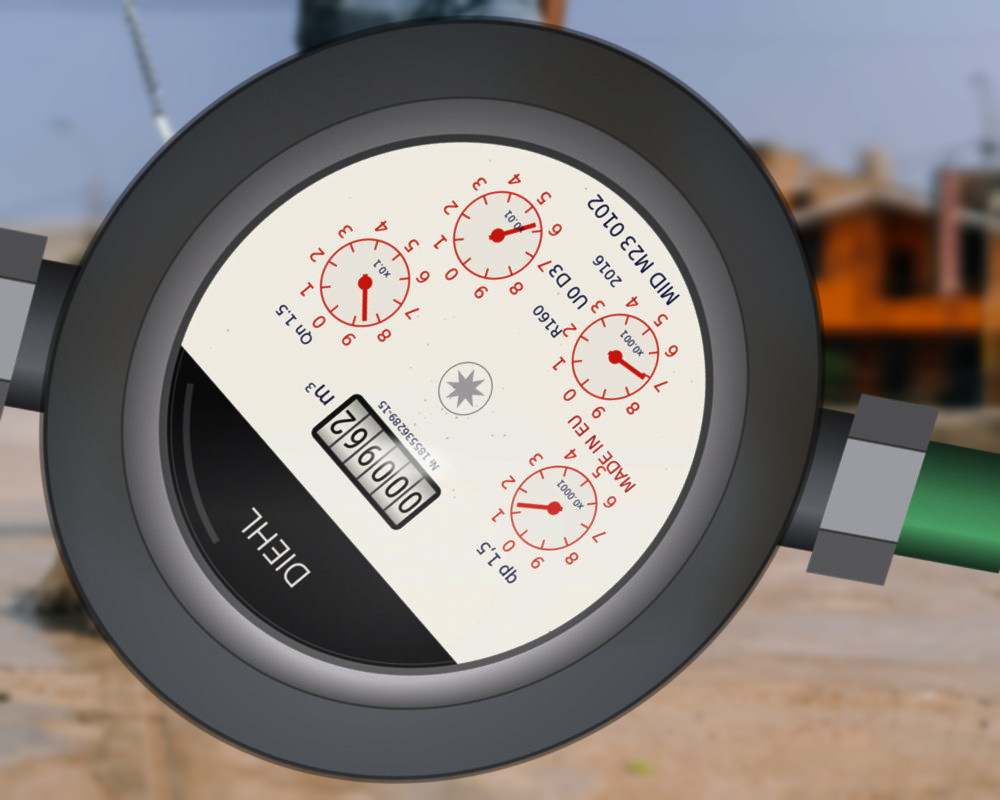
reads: 962.8571m³
